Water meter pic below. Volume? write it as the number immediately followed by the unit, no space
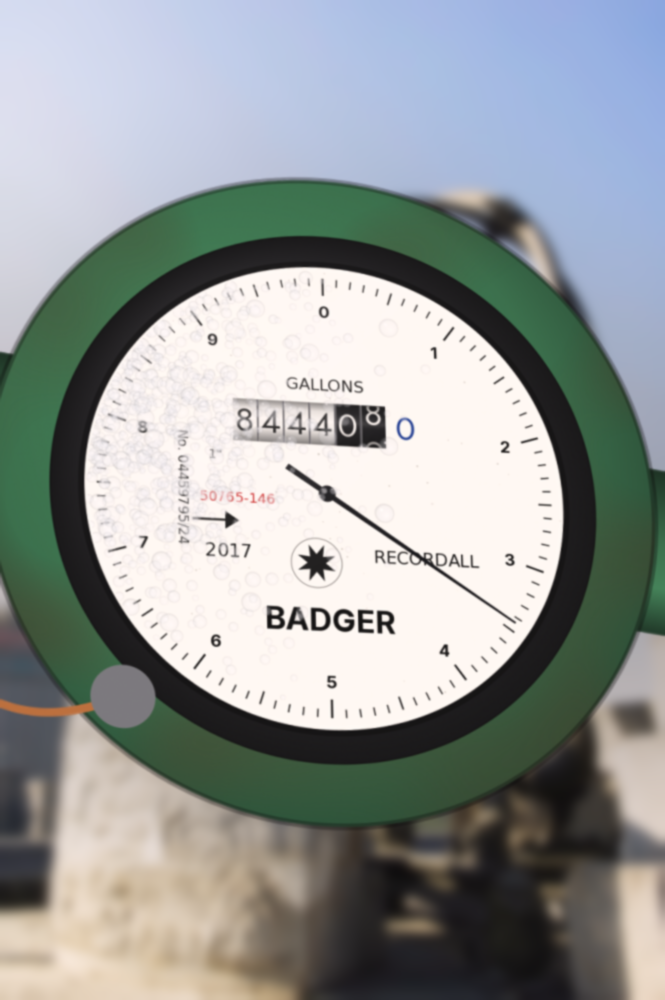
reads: 8444083.4gal
